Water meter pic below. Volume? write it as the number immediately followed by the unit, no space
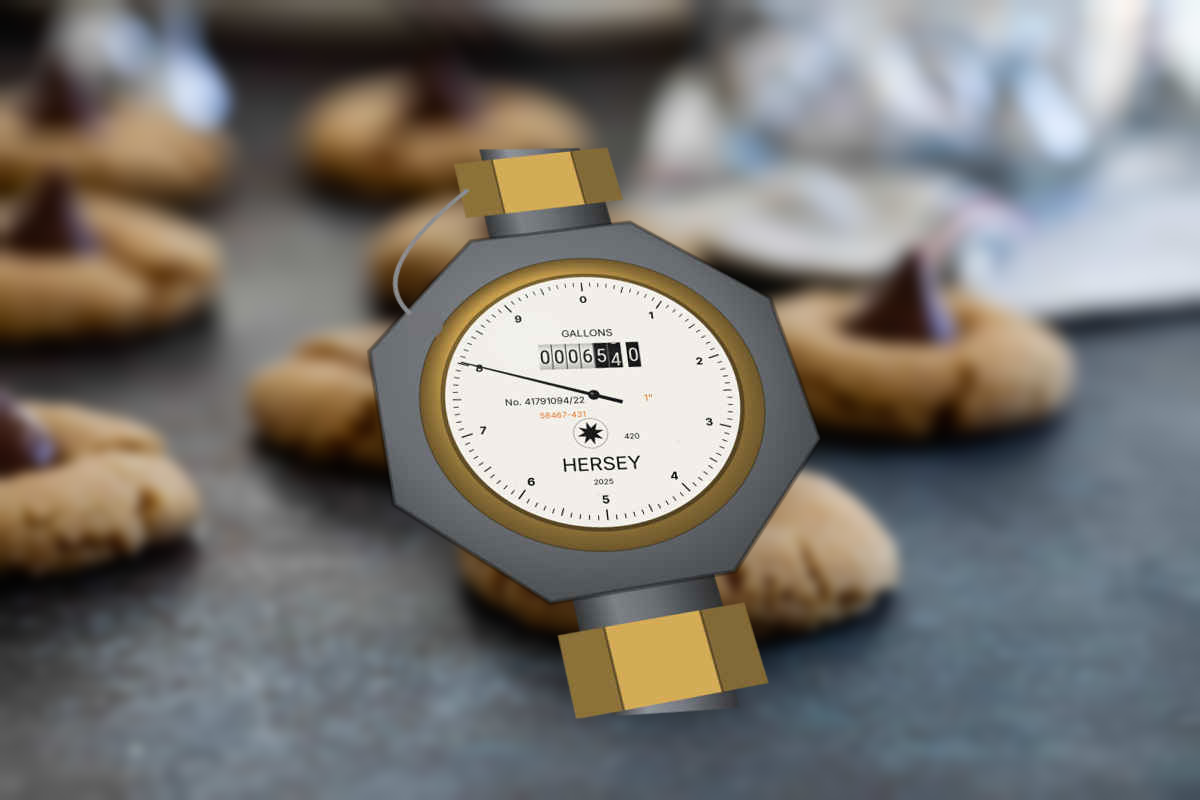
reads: 6538.0gal
